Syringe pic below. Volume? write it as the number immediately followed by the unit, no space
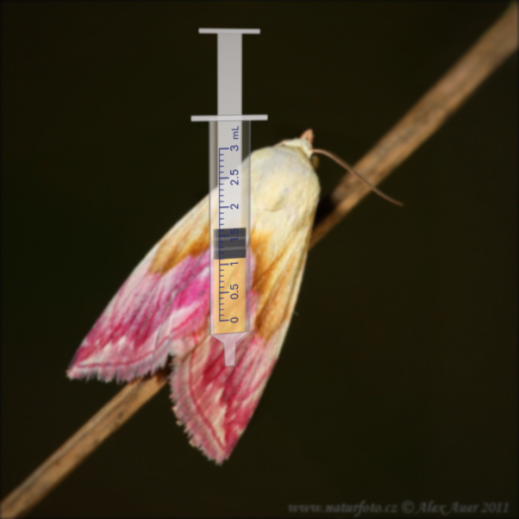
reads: 1.1mL
